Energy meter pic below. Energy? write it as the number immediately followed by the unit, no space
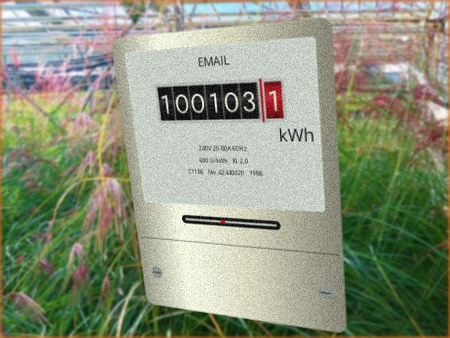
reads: 100103.1kWh
